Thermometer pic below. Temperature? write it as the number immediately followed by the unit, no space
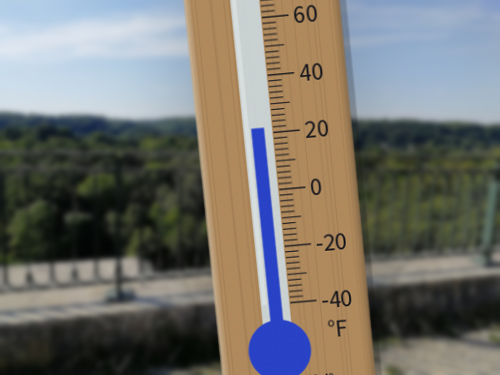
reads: 22°F
